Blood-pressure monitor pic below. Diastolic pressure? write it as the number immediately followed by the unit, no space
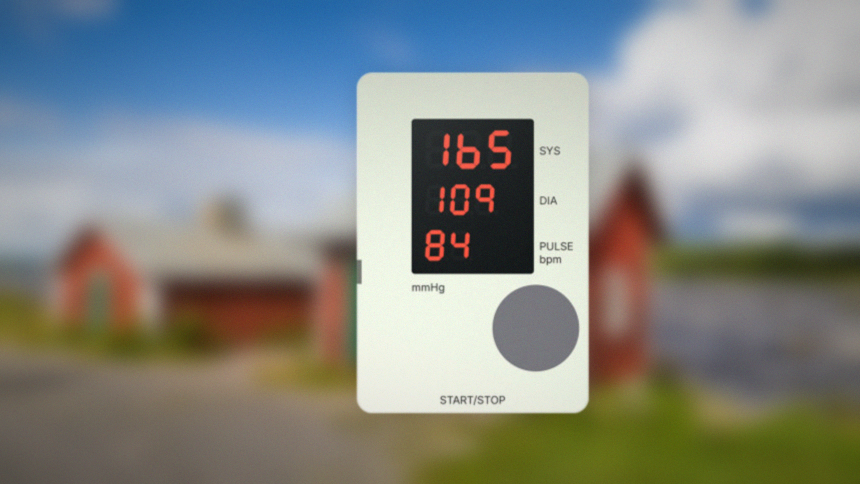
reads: 109mmHg
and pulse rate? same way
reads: 84bpm
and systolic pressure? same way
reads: 165mmHg
